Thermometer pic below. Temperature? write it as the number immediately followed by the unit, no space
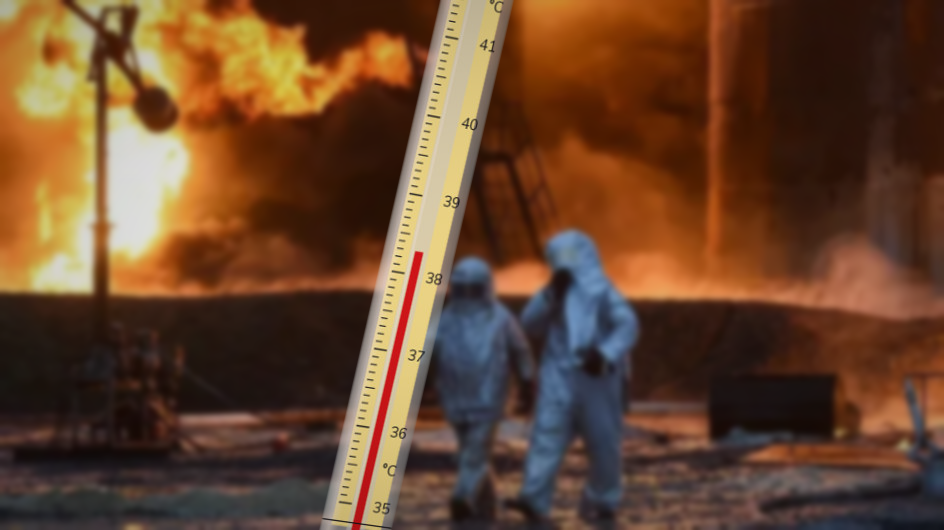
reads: 38.3°C
